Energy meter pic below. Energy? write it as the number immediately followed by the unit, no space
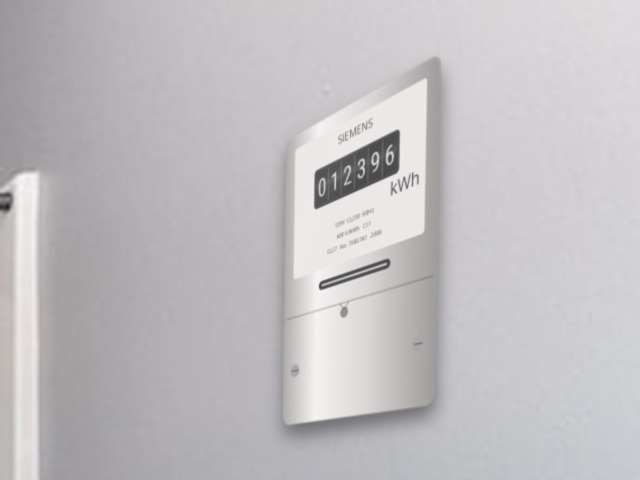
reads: 12396kWh
